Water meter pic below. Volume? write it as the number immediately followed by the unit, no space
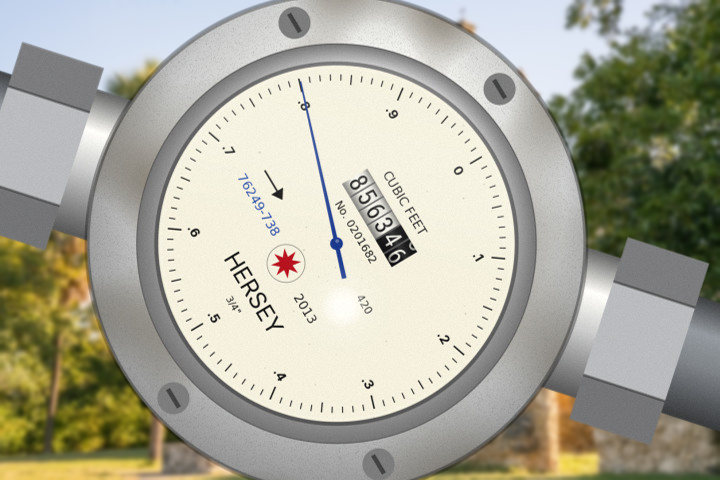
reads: 856345.80ft³
